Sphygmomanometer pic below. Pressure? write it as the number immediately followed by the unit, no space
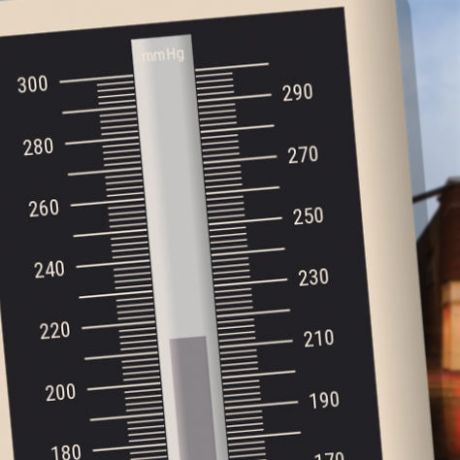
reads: 214mmHg
